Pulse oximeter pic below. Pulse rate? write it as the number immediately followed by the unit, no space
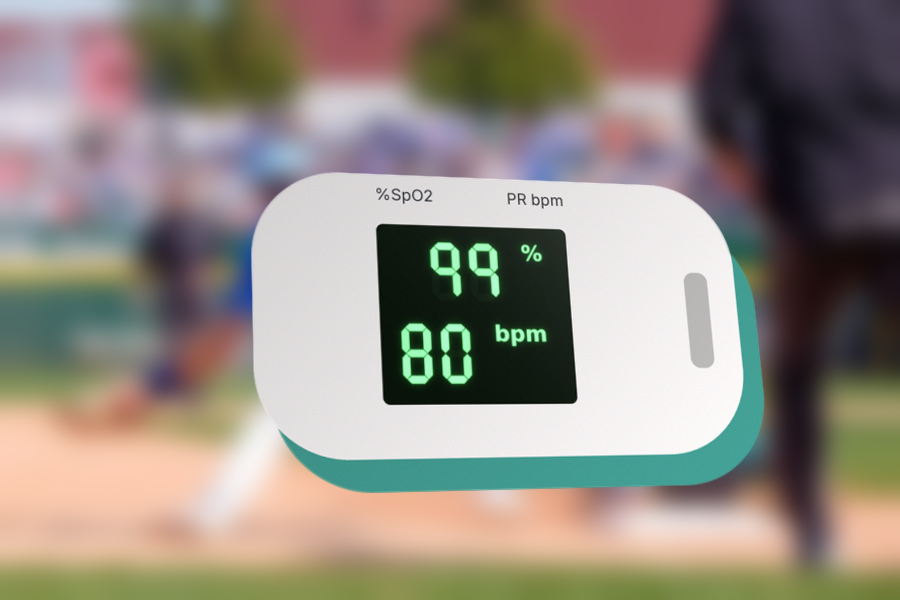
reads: 80bpm
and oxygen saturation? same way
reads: 99%
